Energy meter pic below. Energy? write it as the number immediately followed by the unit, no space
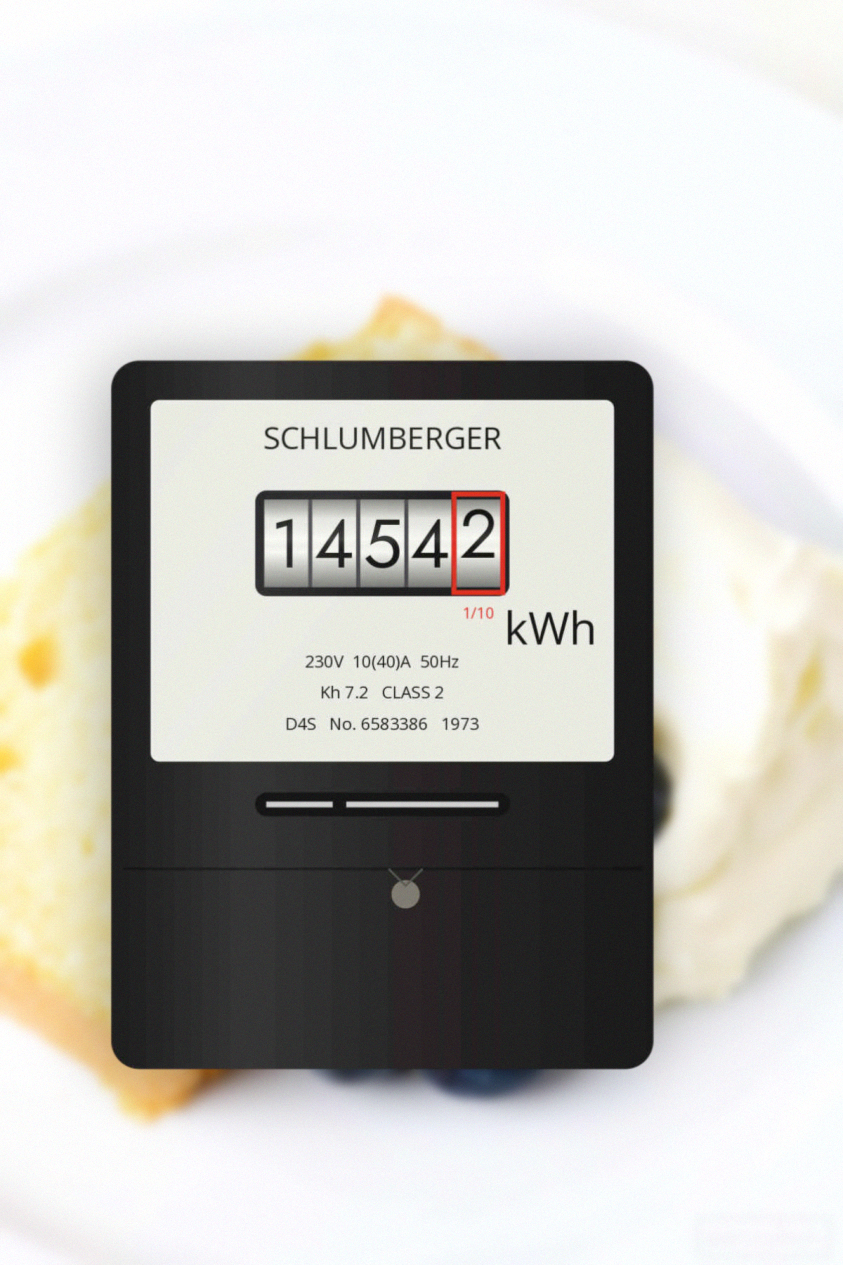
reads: 1454.2kWh
